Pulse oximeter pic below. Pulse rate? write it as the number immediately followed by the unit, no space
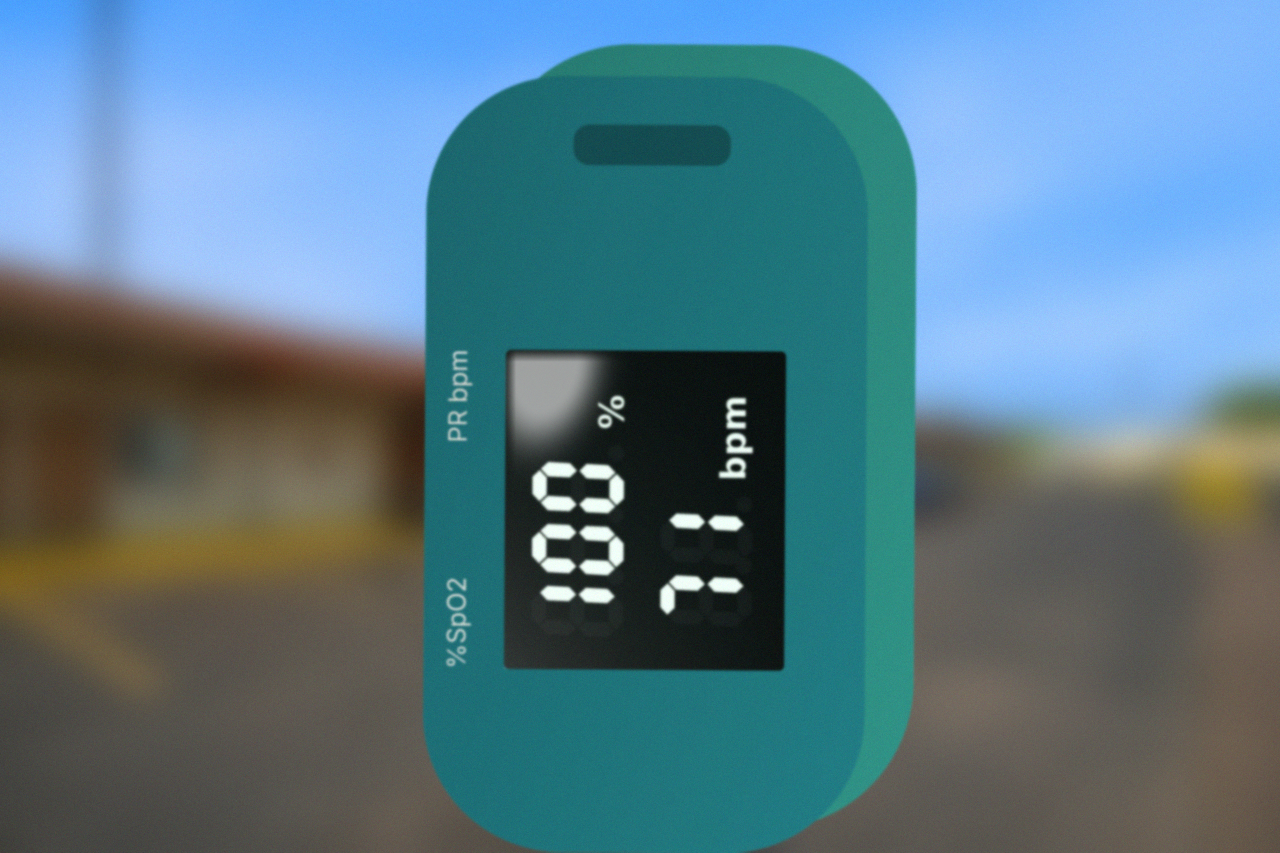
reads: 71bpm
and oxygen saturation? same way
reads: 100%
